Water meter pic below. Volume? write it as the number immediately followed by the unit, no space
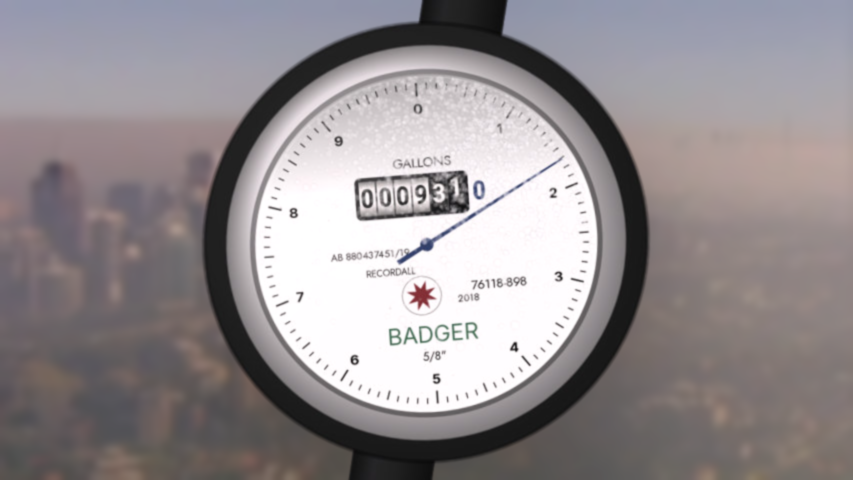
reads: 9311.7gal
